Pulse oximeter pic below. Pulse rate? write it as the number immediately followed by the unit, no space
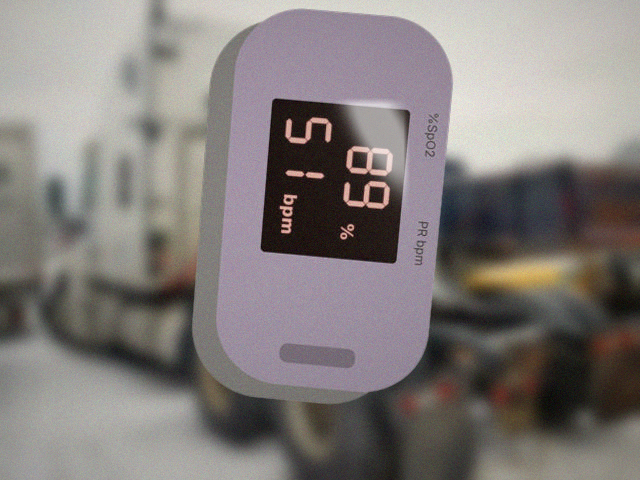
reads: 51bpm
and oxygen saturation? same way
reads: 89%
